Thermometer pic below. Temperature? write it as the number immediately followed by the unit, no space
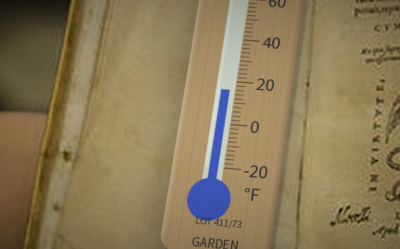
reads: 16°F
